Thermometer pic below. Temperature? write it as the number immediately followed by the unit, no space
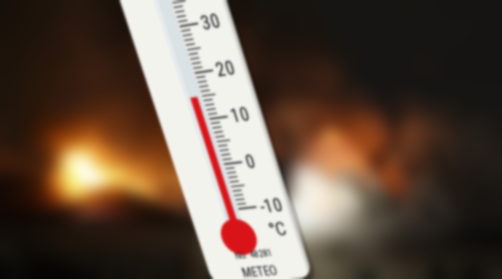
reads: 15°C
